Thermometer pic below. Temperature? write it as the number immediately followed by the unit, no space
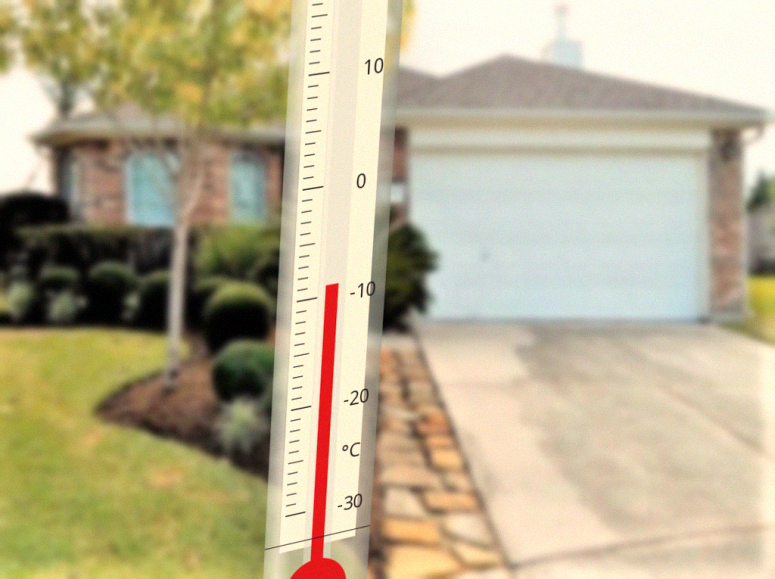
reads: -9°C
